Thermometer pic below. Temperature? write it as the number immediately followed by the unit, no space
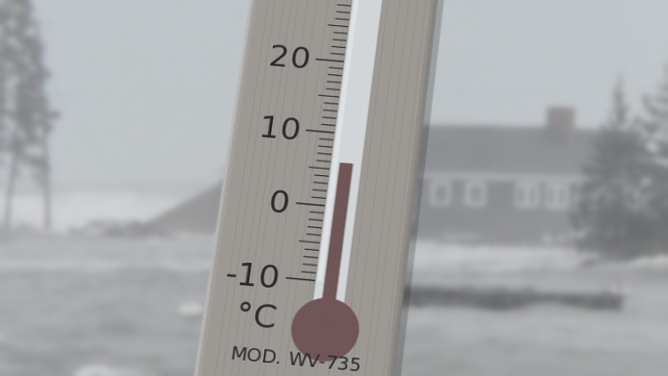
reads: 6°C
